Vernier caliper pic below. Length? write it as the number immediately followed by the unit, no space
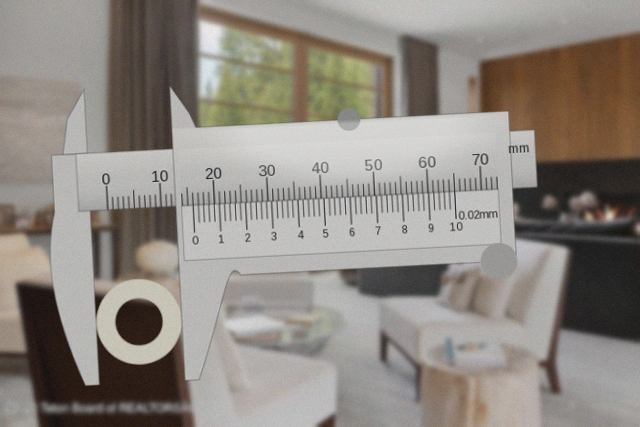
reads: 16.0mm
